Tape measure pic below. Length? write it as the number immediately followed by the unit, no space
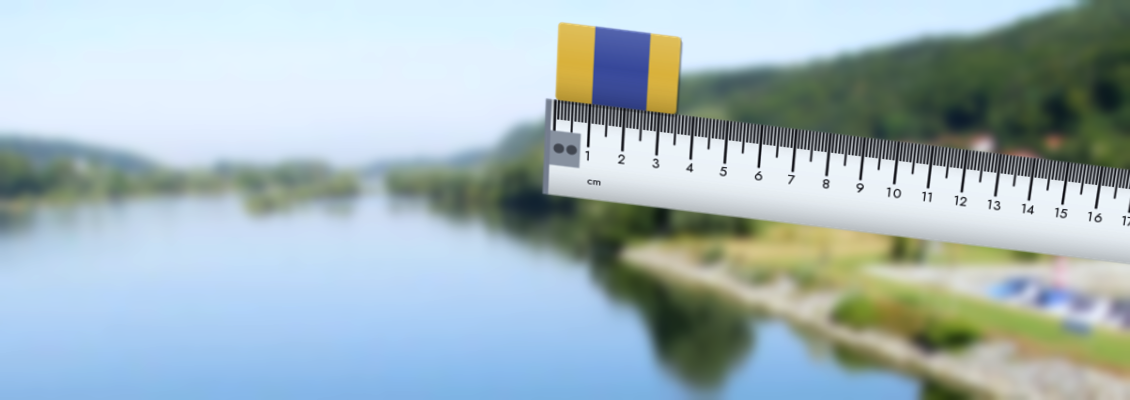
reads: 3.5cm
